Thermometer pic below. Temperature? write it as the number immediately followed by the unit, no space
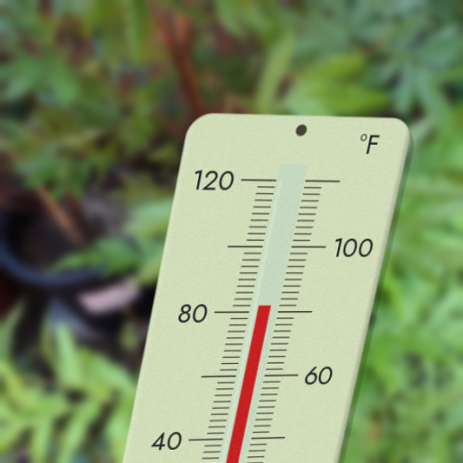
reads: 82°F
